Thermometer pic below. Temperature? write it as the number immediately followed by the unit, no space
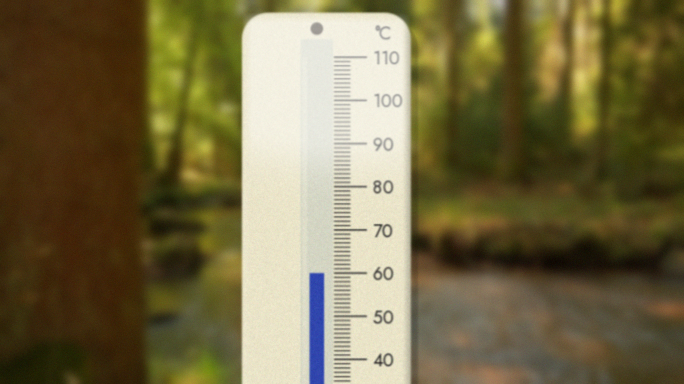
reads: 60°C
